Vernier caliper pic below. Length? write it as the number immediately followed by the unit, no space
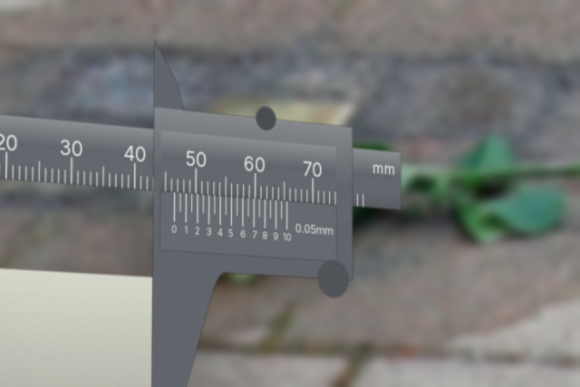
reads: 46.5mm
